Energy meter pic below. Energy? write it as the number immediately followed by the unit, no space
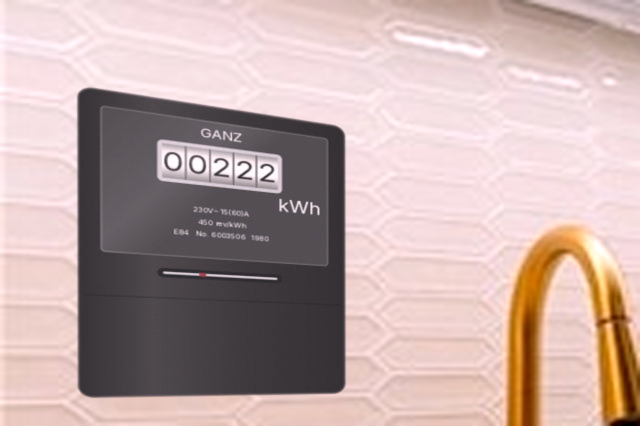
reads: 222kWh
